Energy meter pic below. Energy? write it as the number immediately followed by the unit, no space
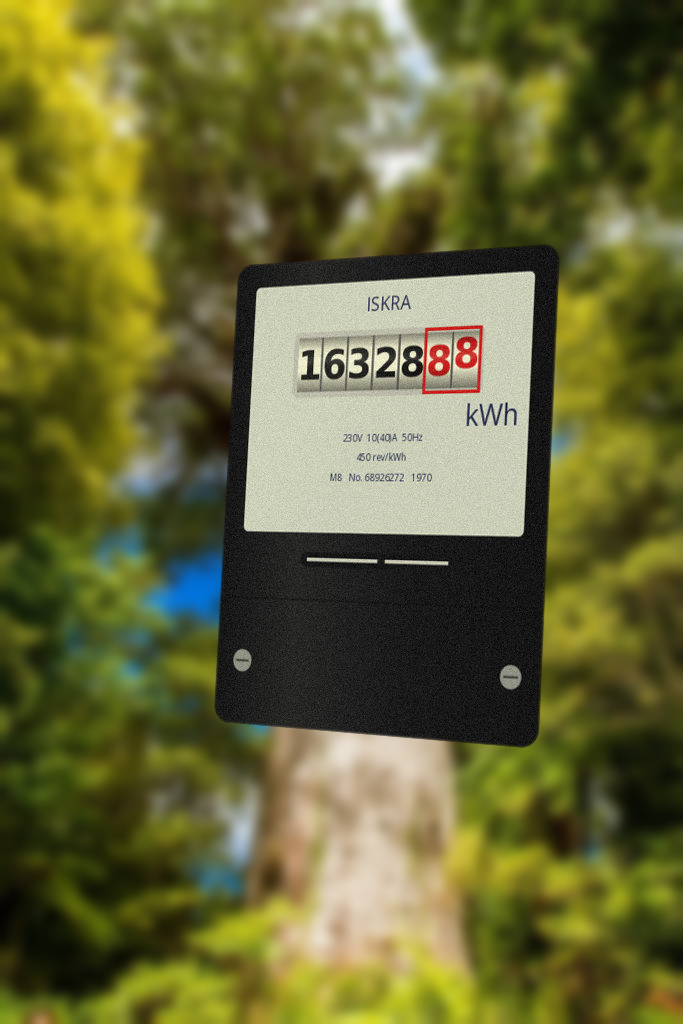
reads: 16328.88kWh
